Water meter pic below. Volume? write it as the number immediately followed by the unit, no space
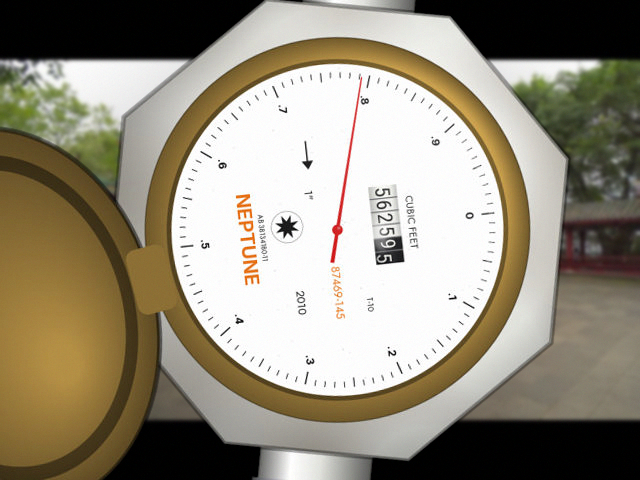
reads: 562594.79ft³
